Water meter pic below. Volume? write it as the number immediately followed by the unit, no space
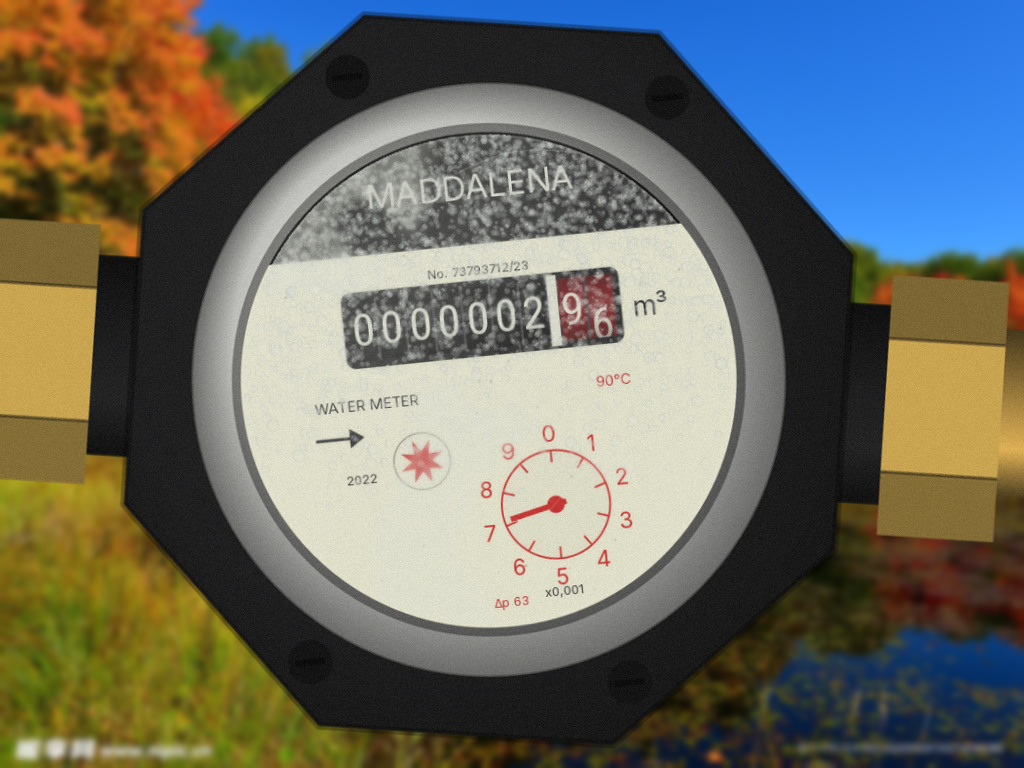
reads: 2.957m³
